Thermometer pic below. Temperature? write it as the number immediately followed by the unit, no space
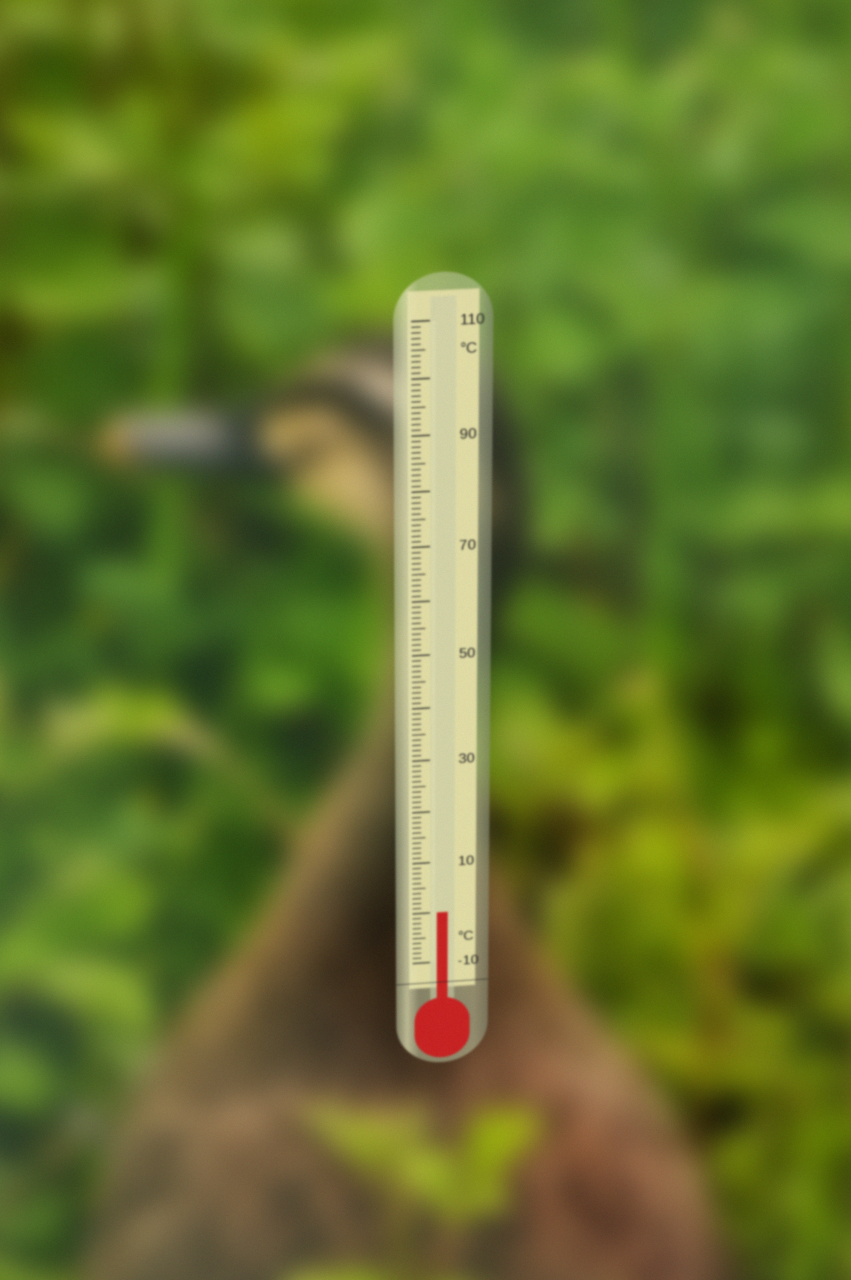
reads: 0°C
